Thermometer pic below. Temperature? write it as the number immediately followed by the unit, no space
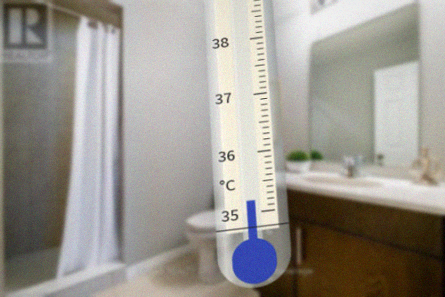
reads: 35.2°C
